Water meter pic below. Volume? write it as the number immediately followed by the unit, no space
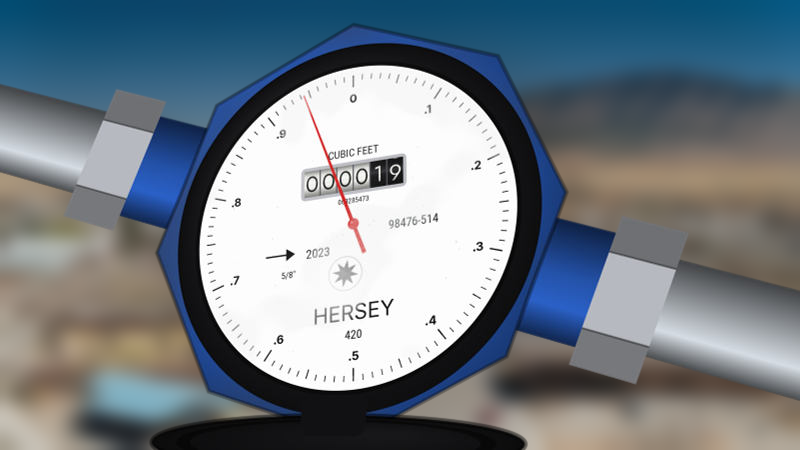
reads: 18.94ft³
